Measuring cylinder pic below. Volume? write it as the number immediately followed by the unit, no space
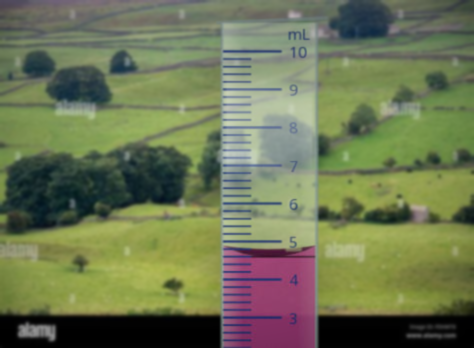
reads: 4.6mL
